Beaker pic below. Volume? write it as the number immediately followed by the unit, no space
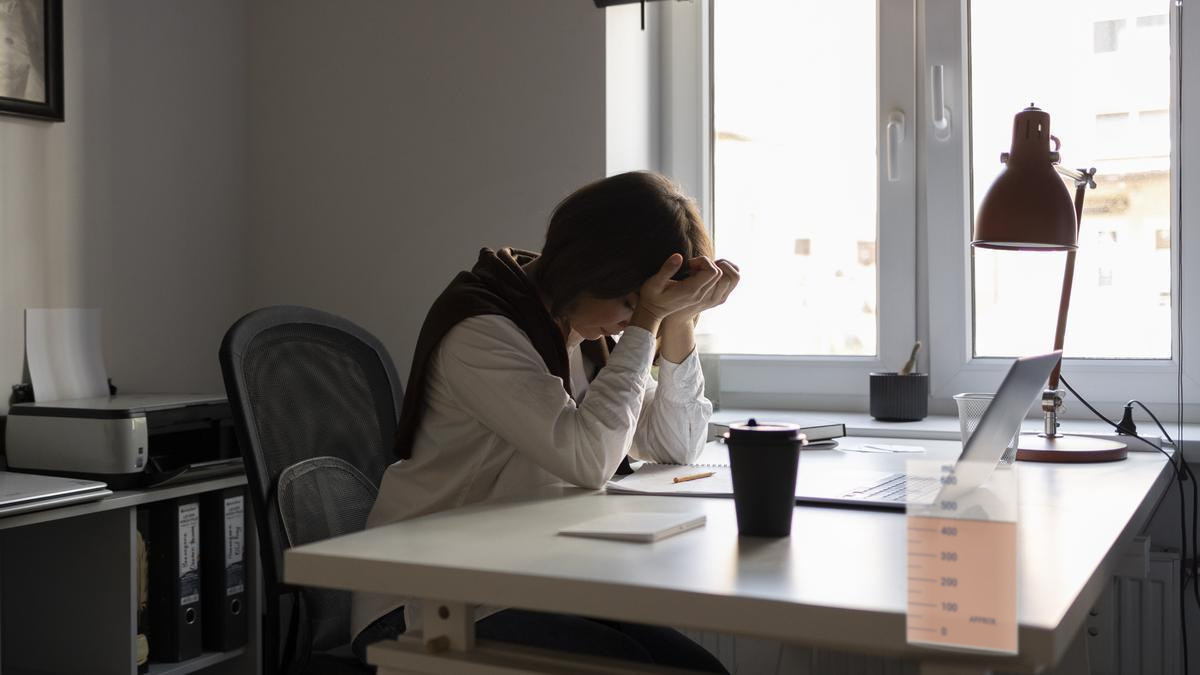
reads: 450mL
